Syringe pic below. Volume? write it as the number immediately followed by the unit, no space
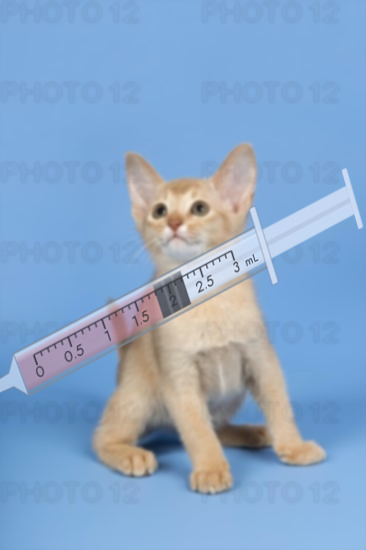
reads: 1.8mL
